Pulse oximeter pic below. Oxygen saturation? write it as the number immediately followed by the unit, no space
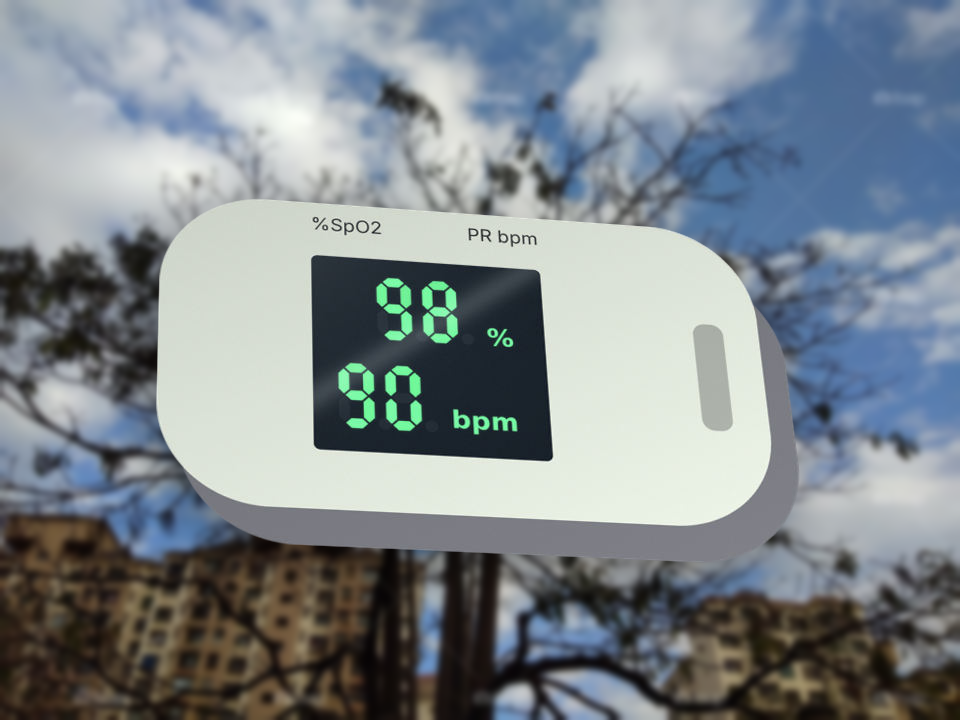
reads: 98%
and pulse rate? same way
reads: 90bpm
